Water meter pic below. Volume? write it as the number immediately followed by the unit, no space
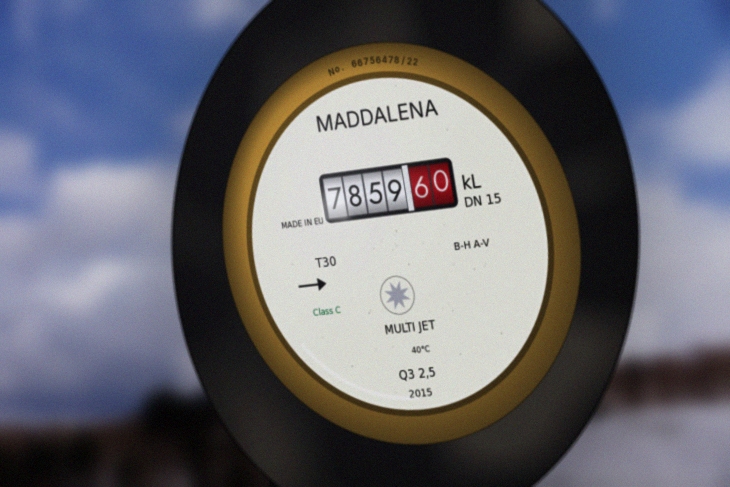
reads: 7859.60kL
